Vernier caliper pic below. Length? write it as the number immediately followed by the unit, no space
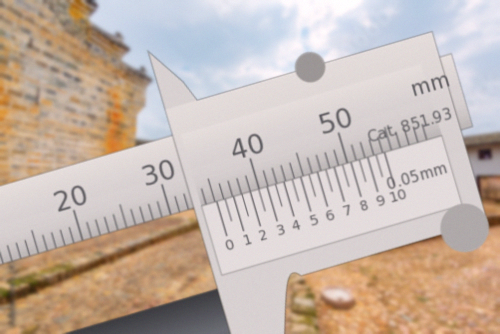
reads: 35.2mm
